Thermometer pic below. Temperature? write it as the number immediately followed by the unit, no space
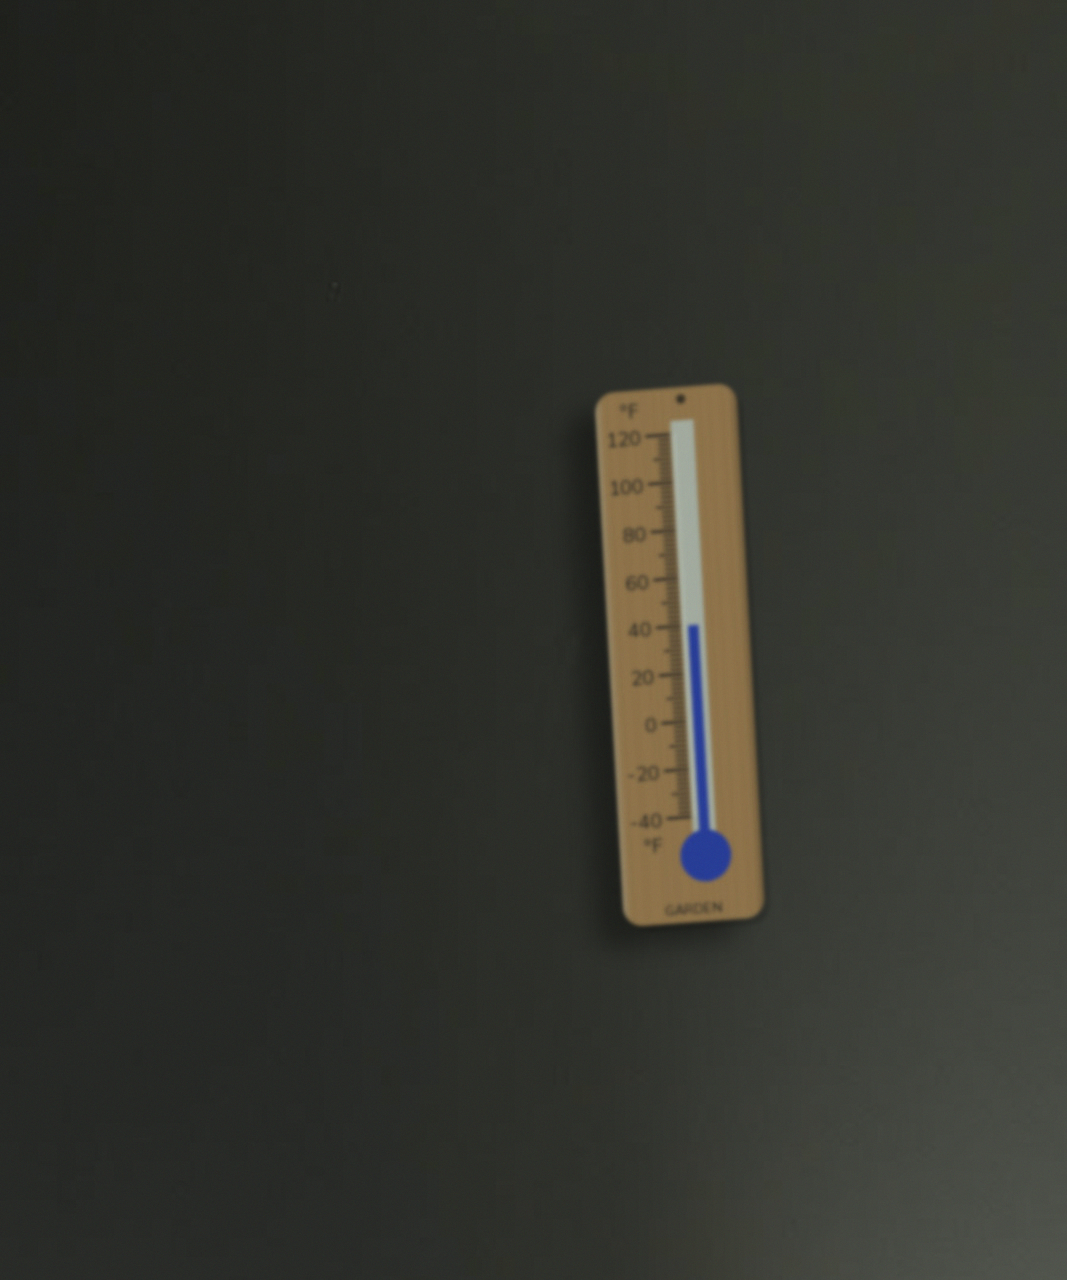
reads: 40°F
